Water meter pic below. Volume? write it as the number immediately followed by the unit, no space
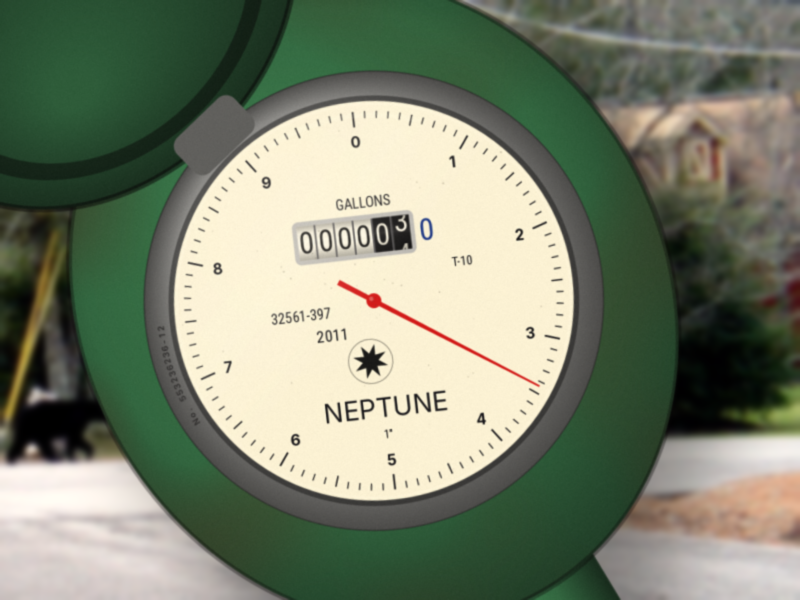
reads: 33.4gal
